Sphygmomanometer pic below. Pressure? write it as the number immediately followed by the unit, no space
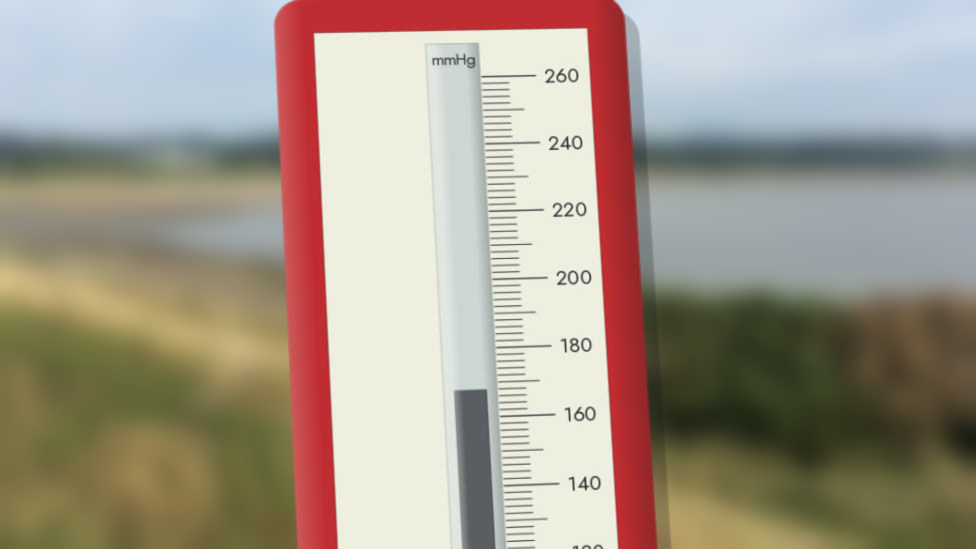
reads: 168mmHg
